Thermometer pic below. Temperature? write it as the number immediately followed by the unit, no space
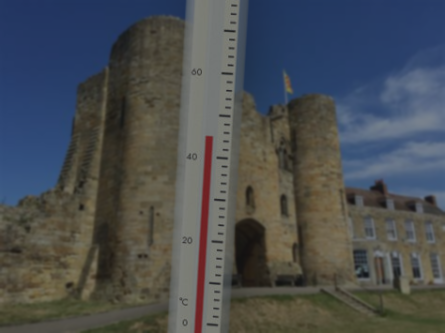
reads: 45°C
